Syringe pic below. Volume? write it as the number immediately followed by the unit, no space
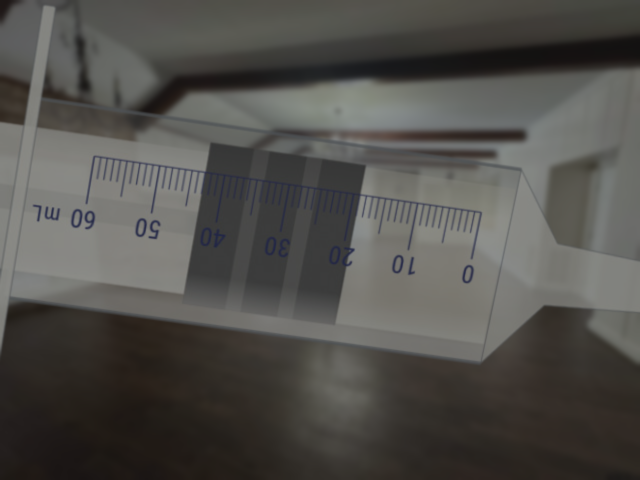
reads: 19mL
